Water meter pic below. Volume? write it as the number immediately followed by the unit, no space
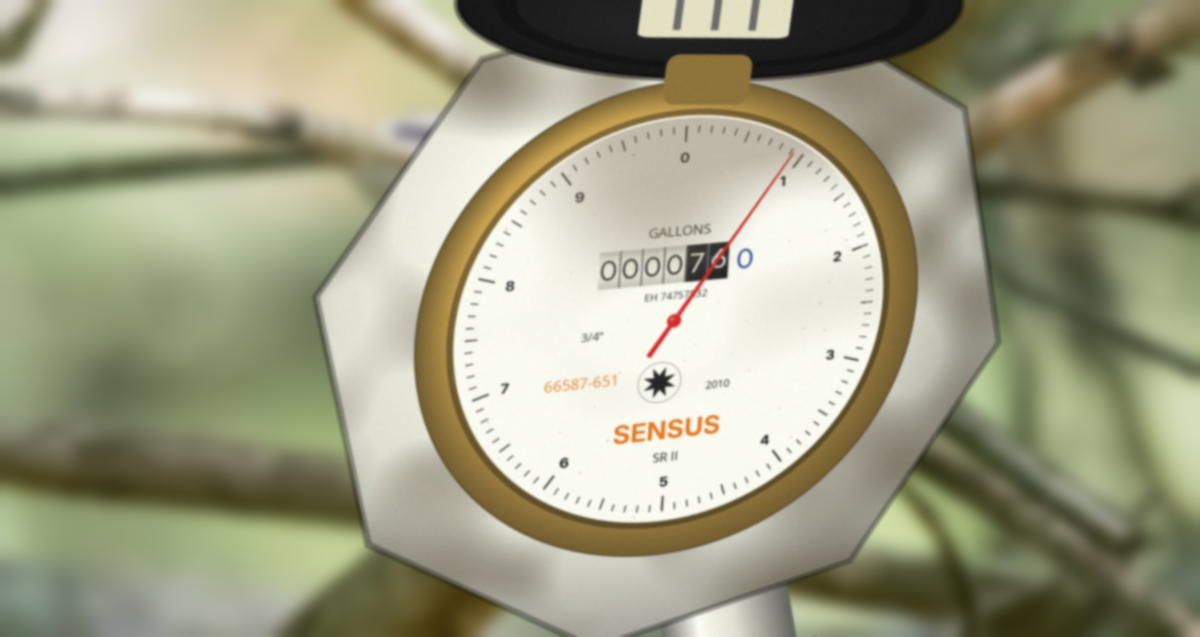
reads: 760.9gal
